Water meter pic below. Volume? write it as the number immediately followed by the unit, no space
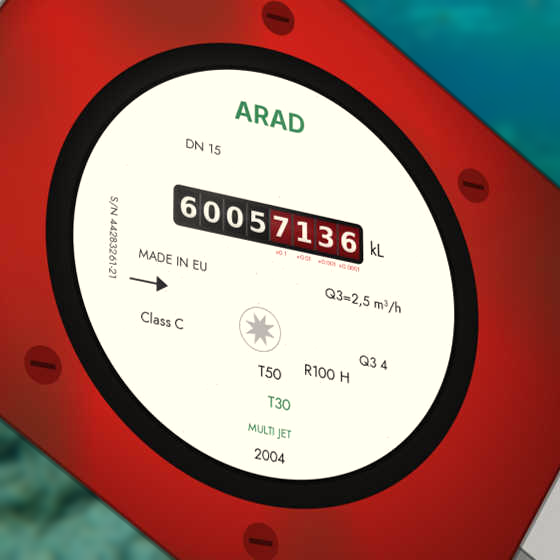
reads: 6005.7136kL
